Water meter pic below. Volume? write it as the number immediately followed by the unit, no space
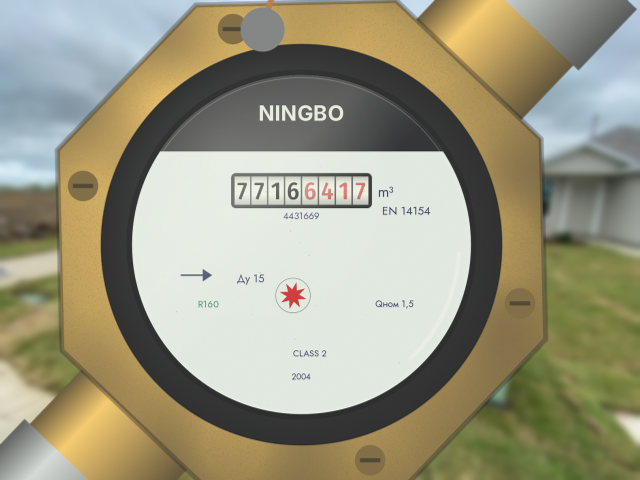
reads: 7716.6417m³
